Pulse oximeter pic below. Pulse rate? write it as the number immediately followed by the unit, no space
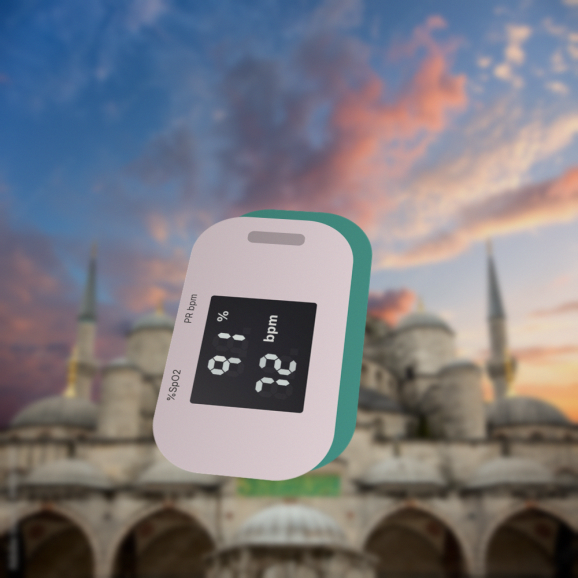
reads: 72bpm
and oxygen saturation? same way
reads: 91%
